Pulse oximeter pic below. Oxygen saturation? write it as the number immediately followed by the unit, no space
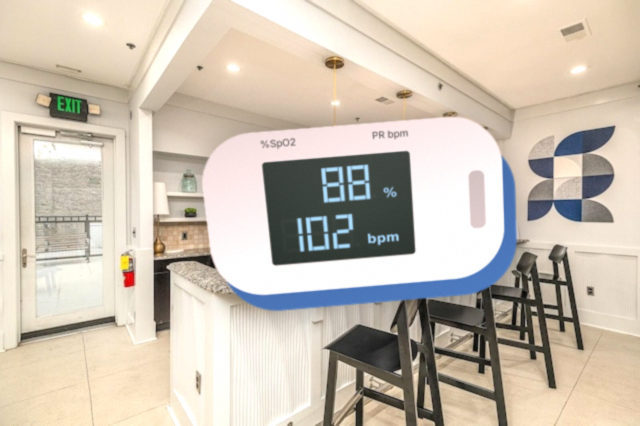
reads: 88%
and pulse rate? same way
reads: 102bpm
